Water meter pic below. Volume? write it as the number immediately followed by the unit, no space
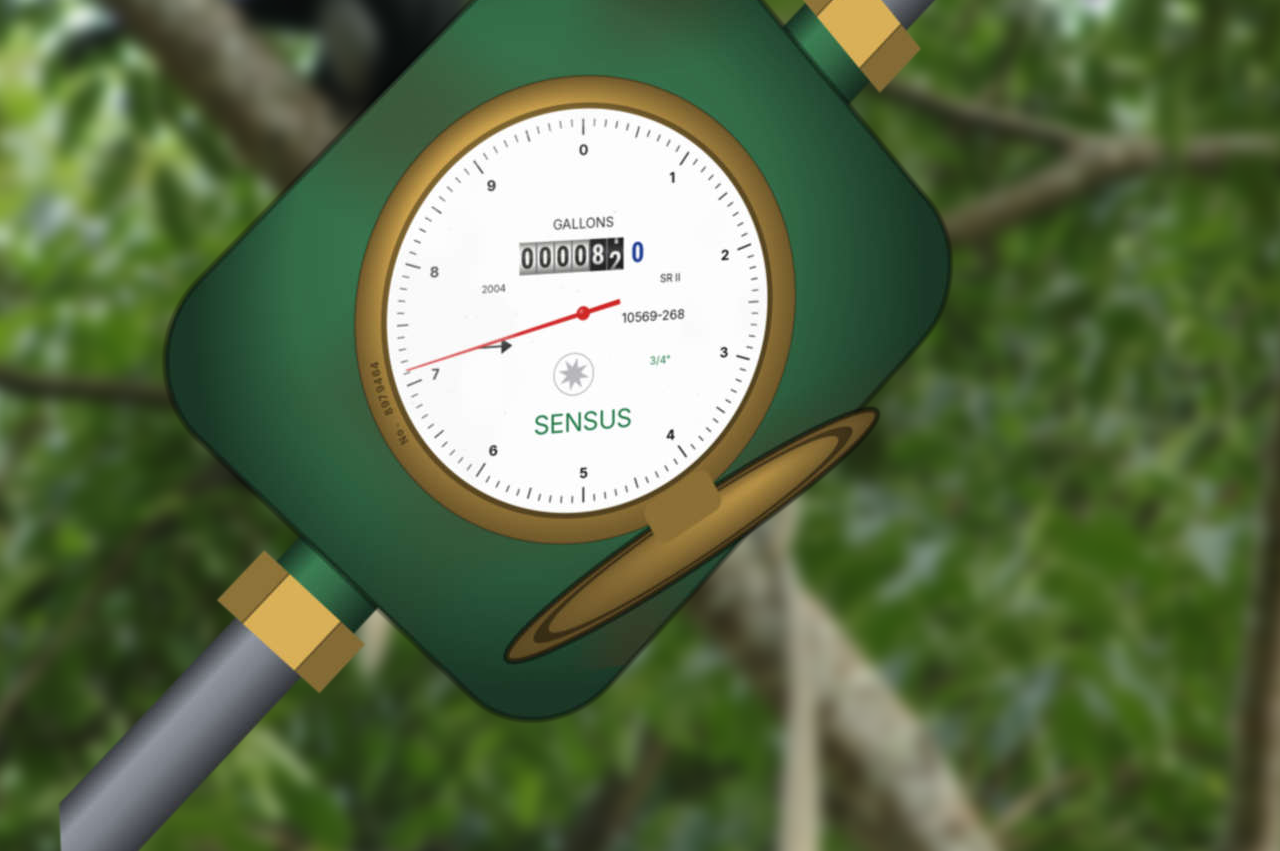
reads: 817.1gal
